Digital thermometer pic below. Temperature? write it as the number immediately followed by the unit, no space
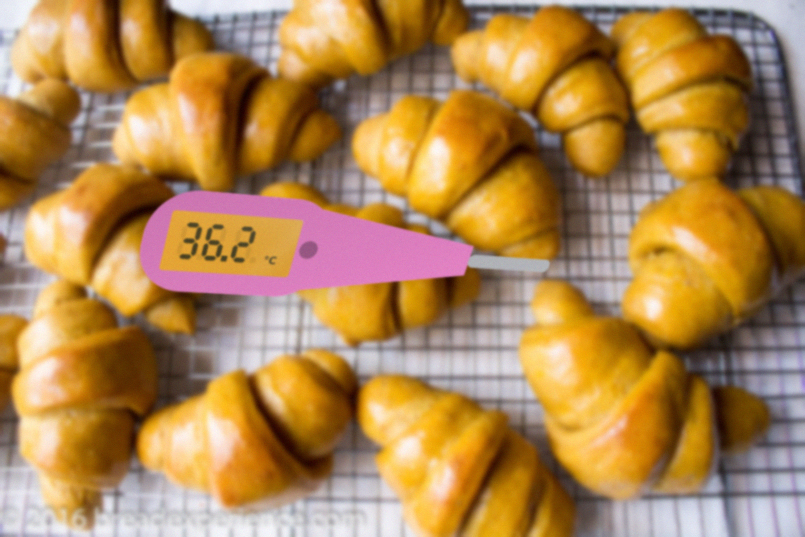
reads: 36.2°C
